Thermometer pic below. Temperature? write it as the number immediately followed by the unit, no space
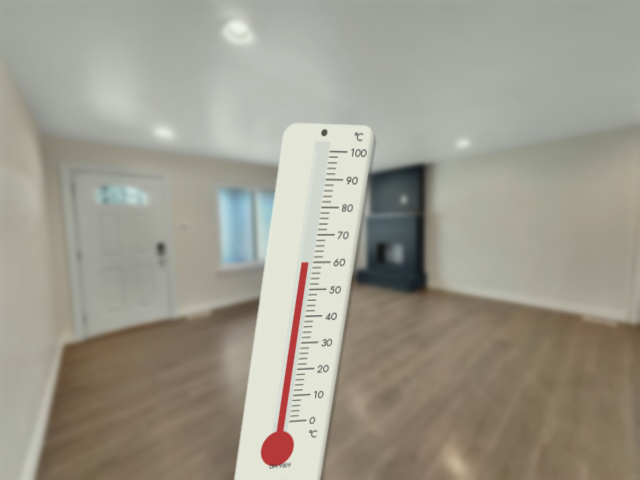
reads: 60°C
